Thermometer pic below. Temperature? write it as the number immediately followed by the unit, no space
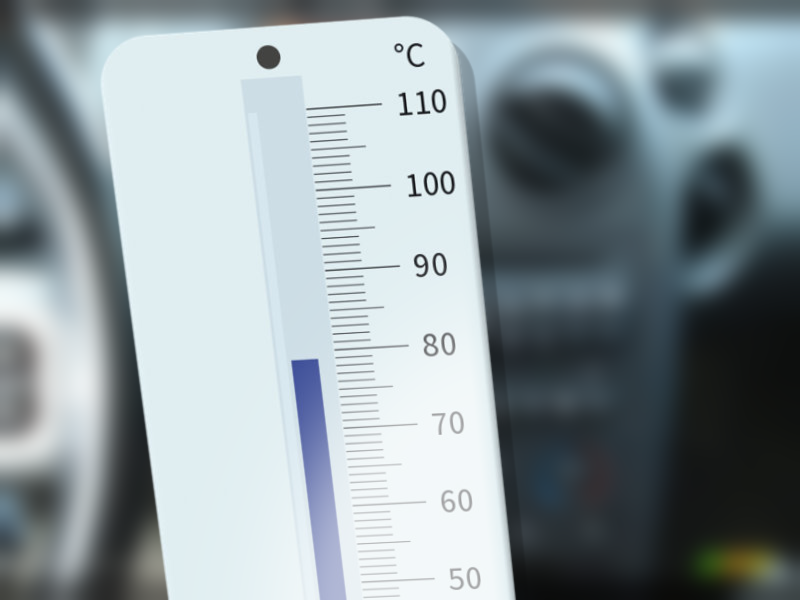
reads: 79°C
